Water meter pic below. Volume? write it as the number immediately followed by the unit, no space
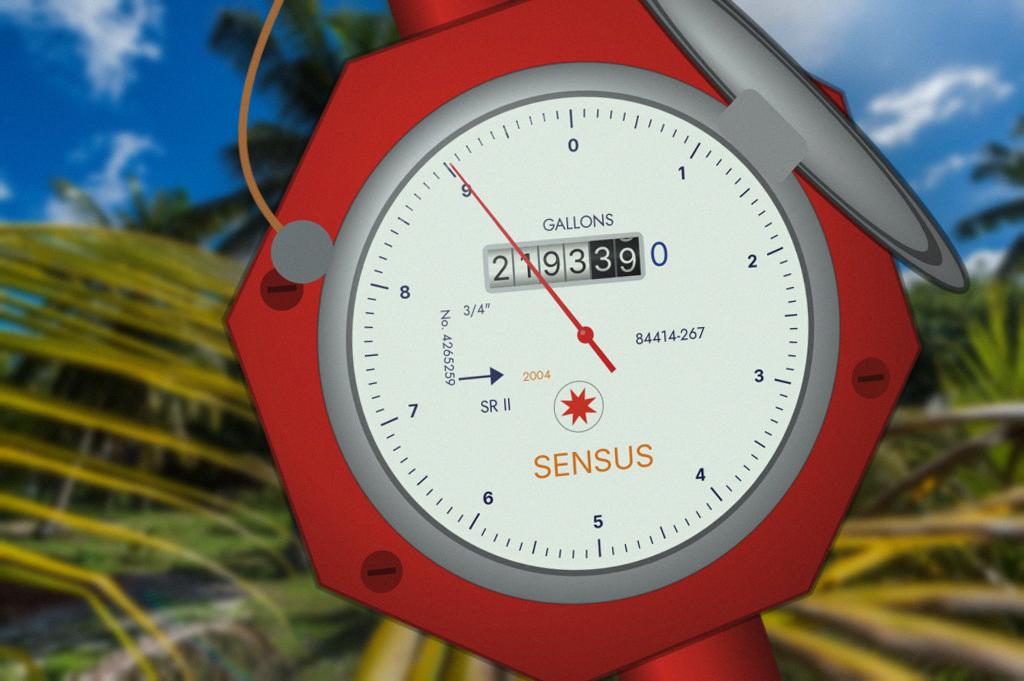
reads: 2193389.0gal
